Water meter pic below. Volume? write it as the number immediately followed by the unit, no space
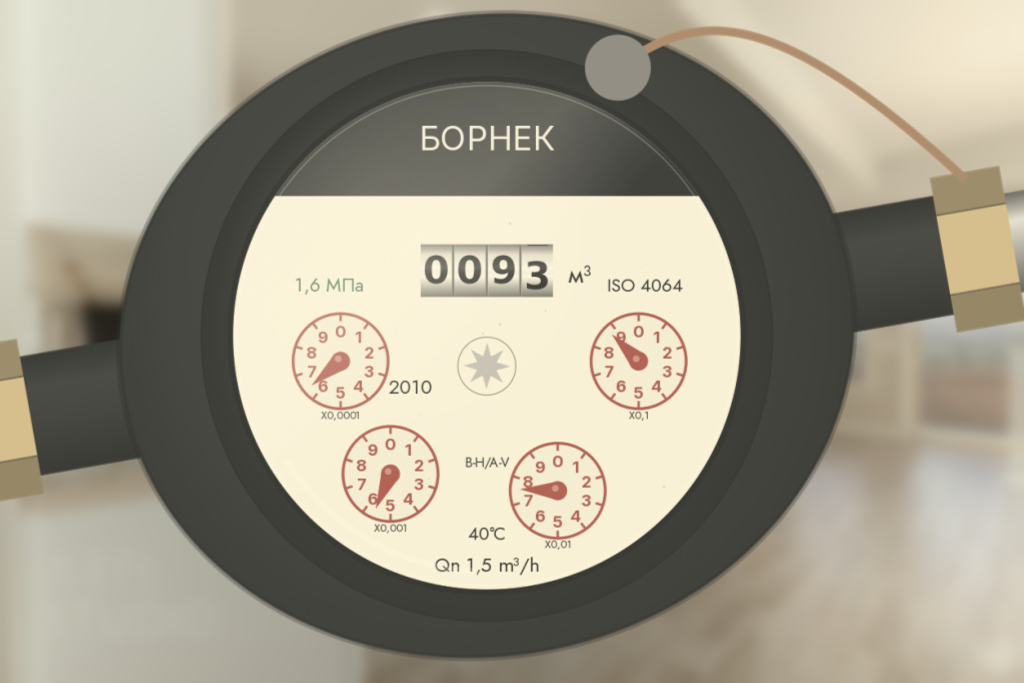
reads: 92.8756m³
